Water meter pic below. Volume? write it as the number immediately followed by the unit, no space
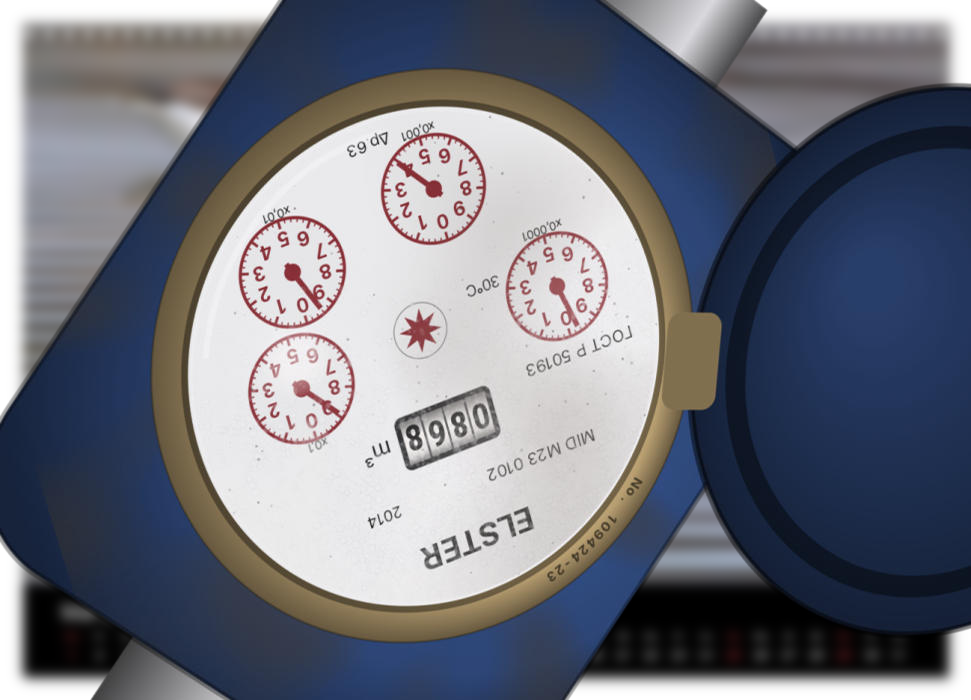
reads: 867.8939m³
